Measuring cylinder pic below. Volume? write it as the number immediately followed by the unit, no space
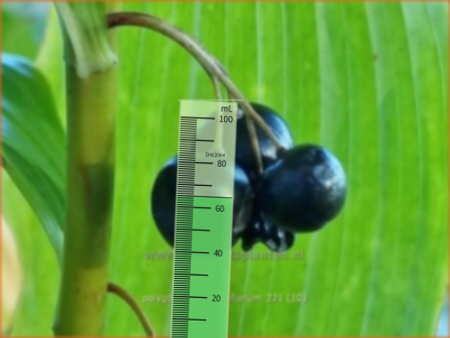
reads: 65mL
